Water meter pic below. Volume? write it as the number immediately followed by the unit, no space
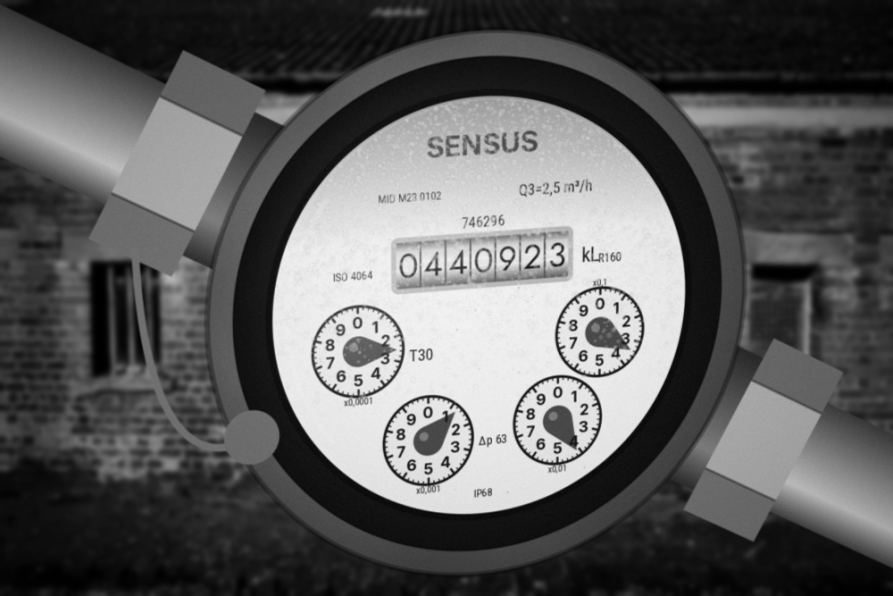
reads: 440923.3412kL
